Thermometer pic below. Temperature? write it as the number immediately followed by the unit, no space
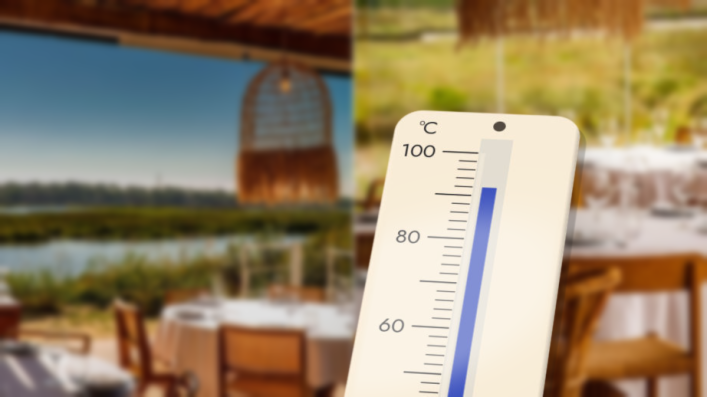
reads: 92°C
